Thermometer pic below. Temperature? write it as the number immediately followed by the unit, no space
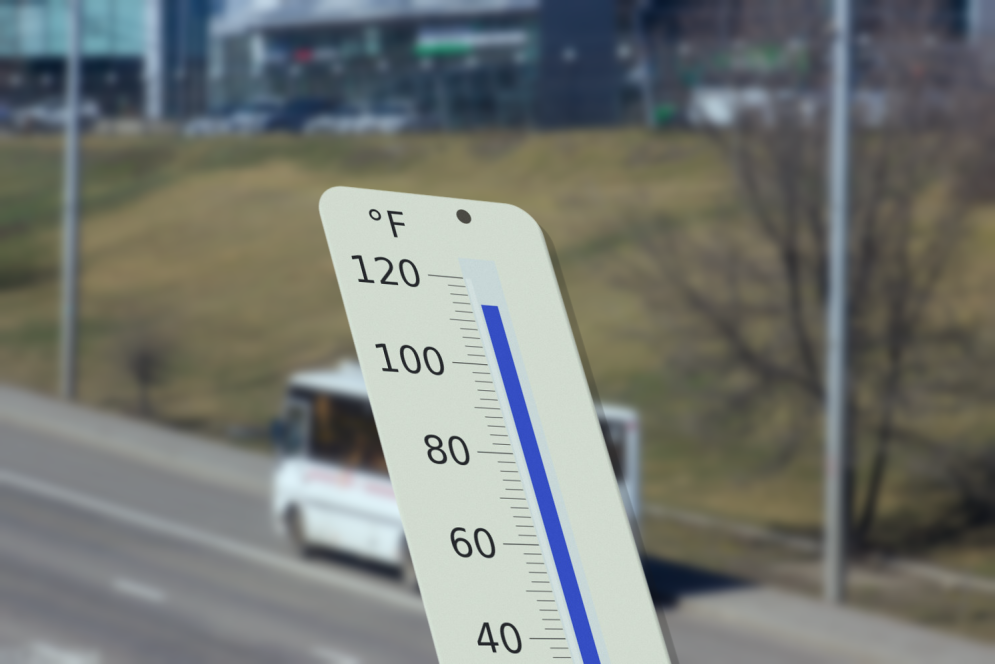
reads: 114°F
